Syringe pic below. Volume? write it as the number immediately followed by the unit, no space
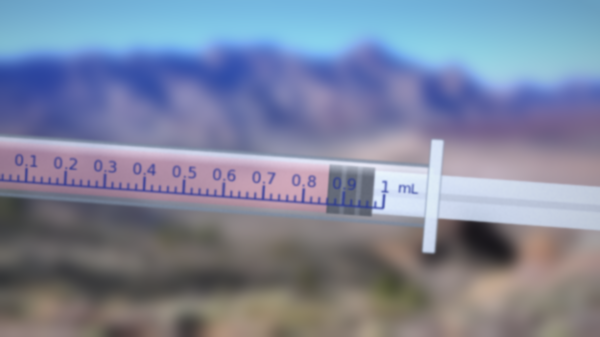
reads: 0.86mL
